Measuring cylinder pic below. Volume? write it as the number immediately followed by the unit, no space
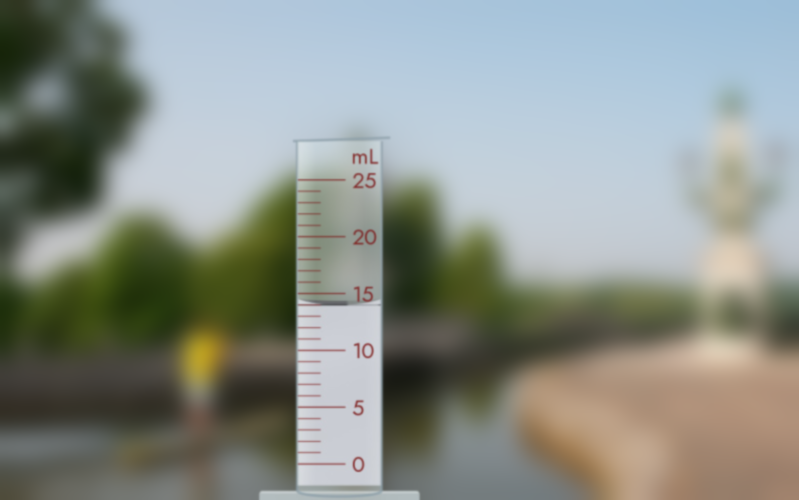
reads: 14mL
